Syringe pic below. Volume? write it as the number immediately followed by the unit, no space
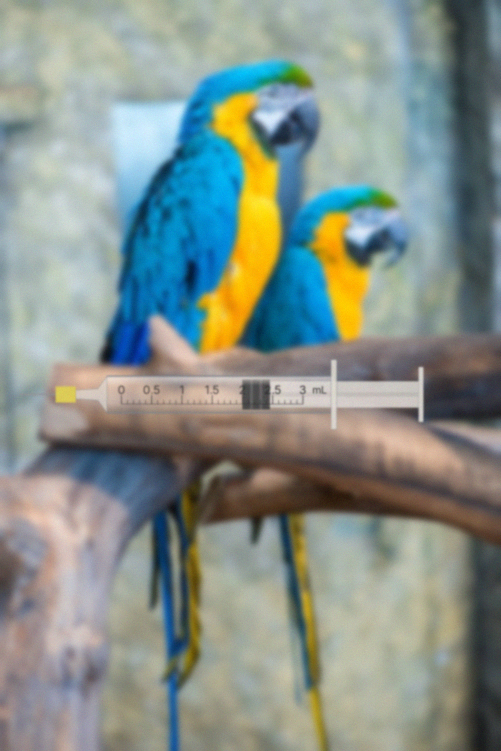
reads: 2mL
